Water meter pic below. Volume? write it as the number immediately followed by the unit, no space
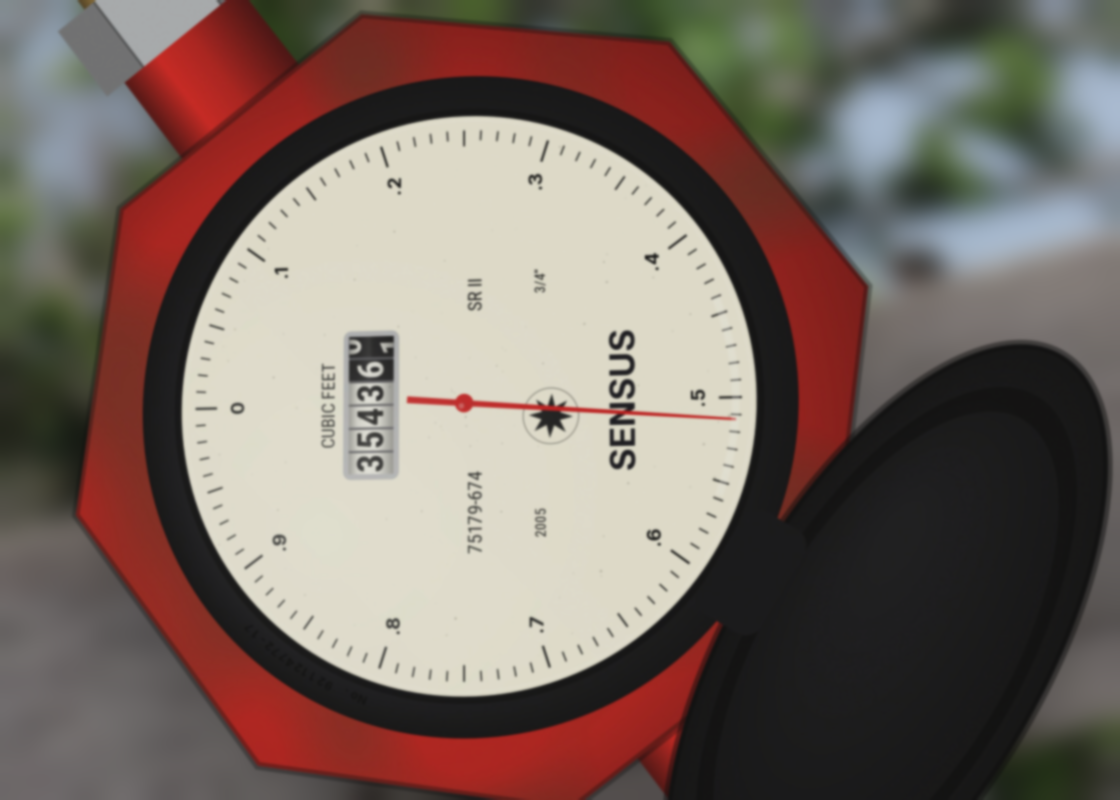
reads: 354360.51ft³
